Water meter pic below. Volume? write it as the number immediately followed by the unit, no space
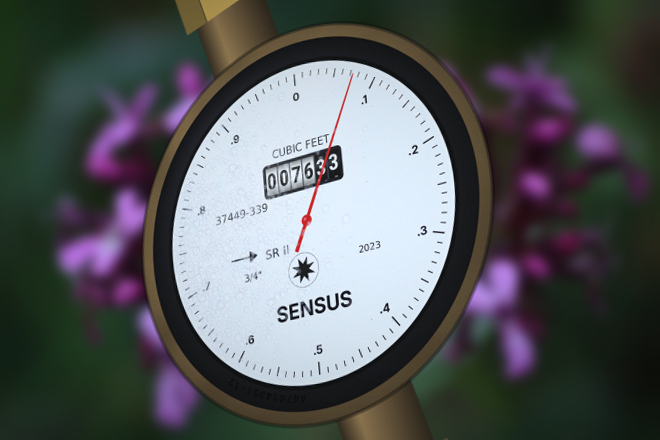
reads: 7633.07ft³
